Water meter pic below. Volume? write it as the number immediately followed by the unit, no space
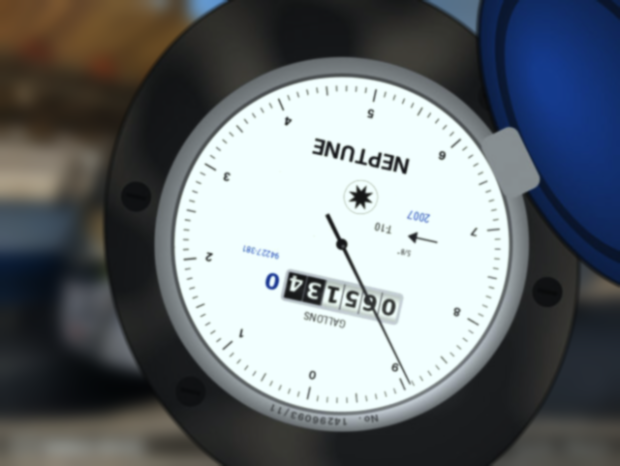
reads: 651338.9gal
